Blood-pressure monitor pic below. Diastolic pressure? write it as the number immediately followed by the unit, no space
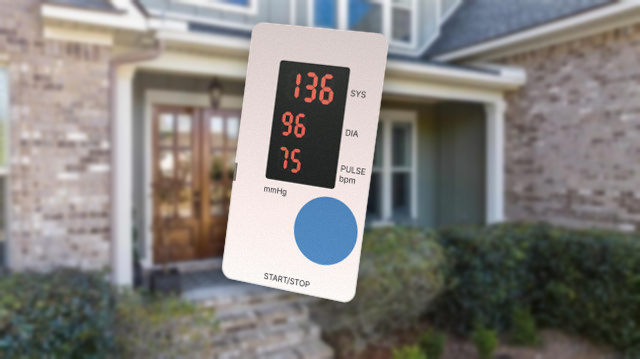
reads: 96mmHg
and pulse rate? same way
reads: 75bpm
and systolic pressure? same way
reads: 136mmHg
